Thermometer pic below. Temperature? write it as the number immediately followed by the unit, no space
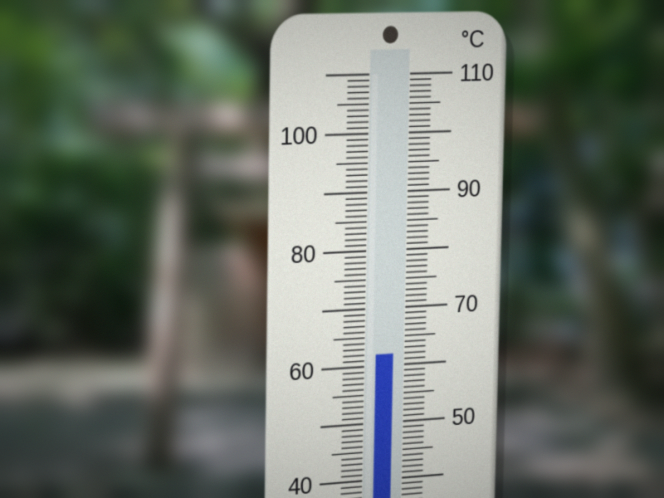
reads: 62°C
